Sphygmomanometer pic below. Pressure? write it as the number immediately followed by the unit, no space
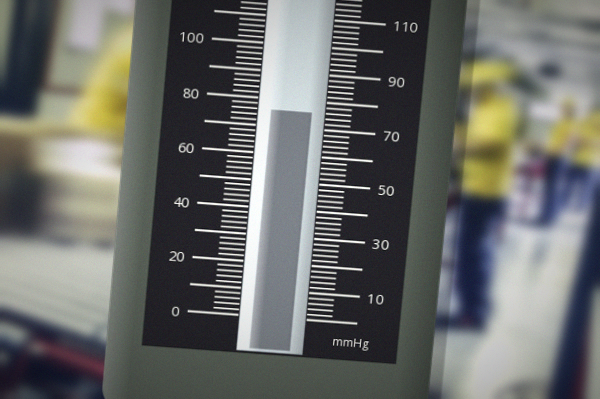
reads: 76mmHg
